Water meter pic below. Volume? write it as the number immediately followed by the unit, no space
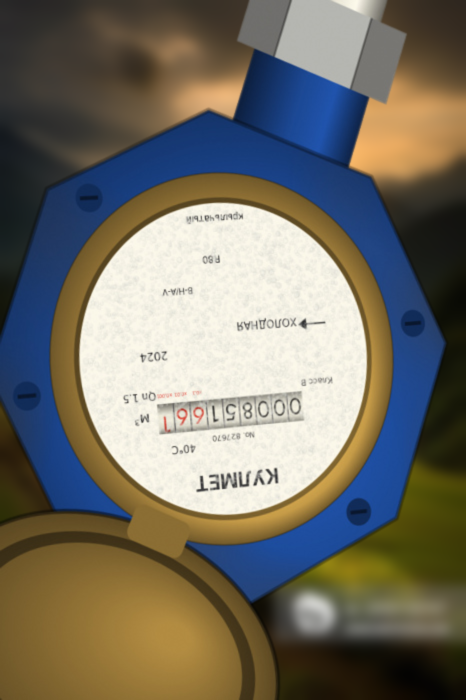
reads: 851.661m³
